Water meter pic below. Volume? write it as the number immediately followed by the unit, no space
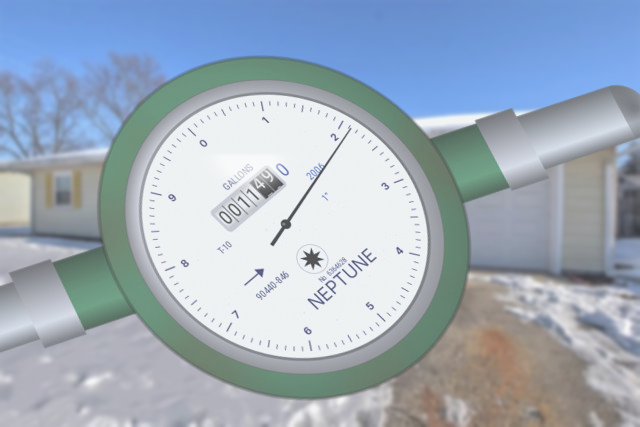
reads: 11492.1gal
